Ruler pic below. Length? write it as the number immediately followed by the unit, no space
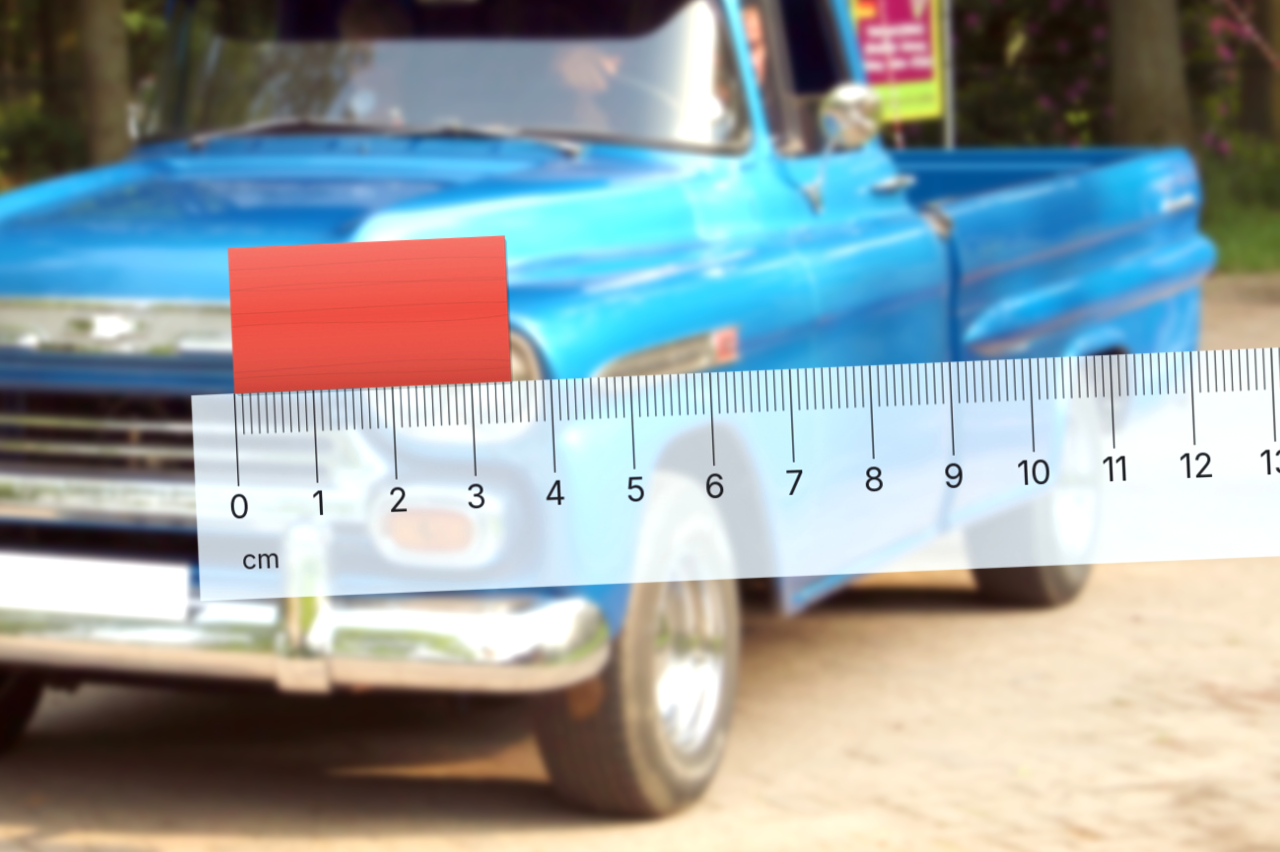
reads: 3.5cm
